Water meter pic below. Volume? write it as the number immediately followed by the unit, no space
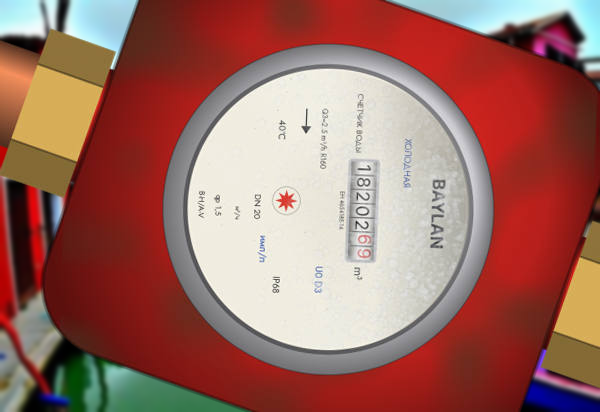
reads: 18202.69m³
